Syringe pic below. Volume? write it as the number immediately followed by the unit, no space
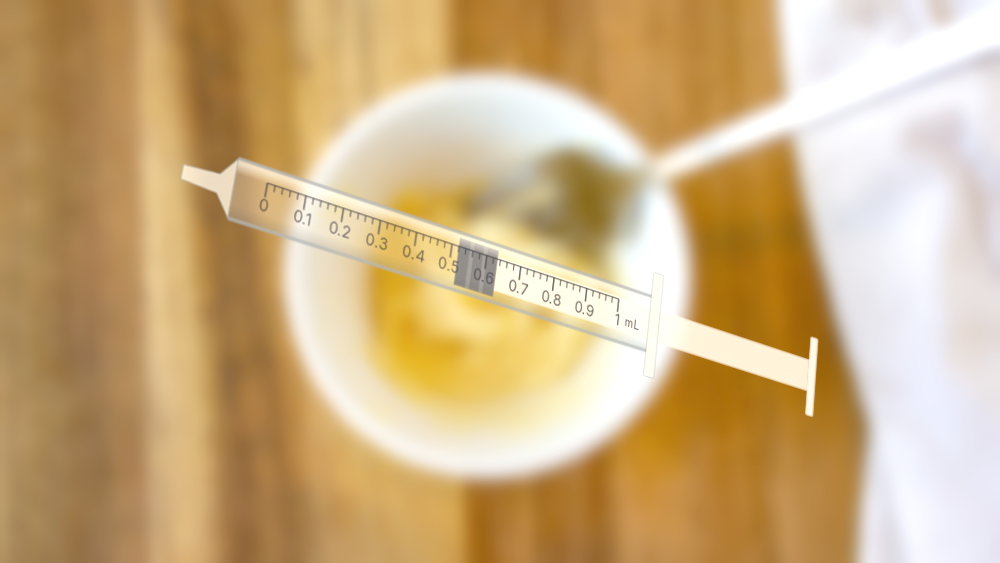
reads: 0.52mL
